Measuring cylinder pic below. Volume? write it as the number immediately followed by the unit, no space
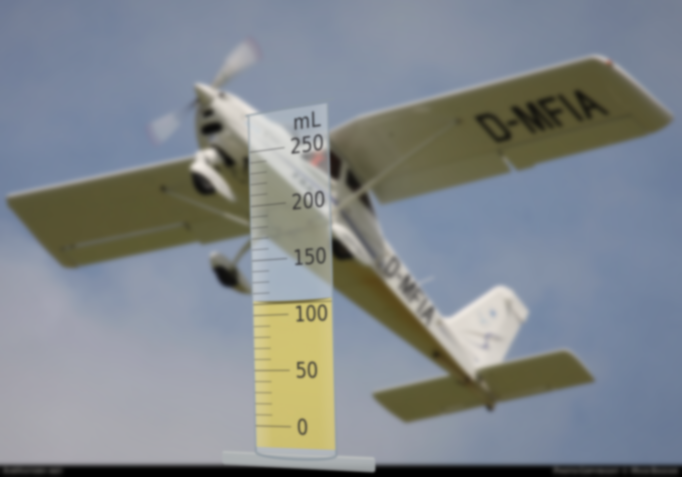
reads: 110mL
